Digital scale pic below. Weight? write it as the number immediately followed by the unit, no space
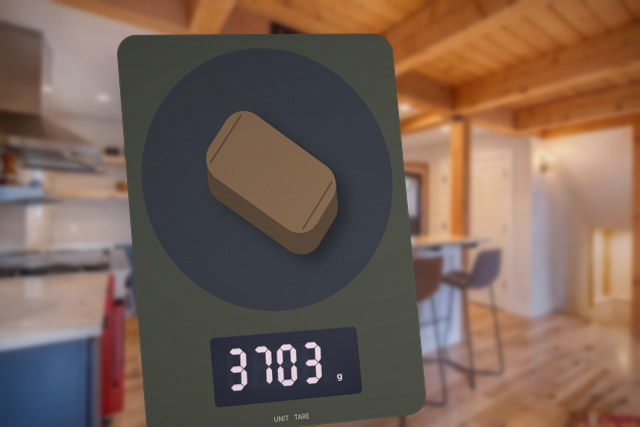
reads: 3703g
